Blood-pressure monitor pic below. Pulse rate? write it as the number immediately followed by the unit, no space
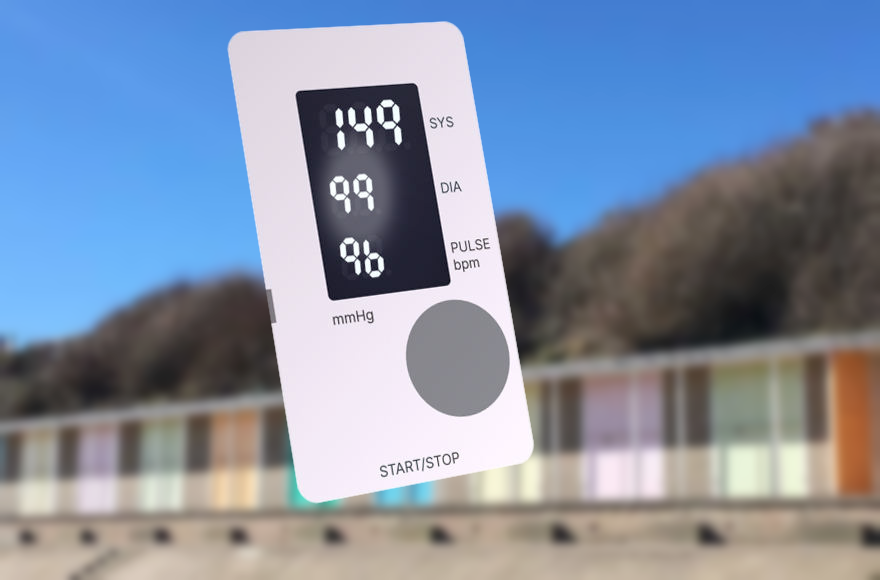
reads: 96bpm
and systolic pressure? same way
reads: 149mmHg
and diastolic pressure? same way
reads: 99mmHg
